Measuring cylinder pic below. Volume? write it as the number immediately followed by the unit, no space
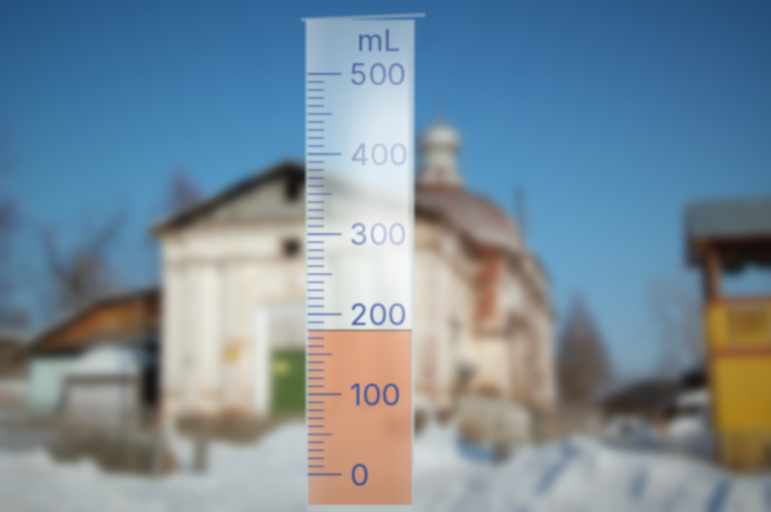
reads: 180mL
